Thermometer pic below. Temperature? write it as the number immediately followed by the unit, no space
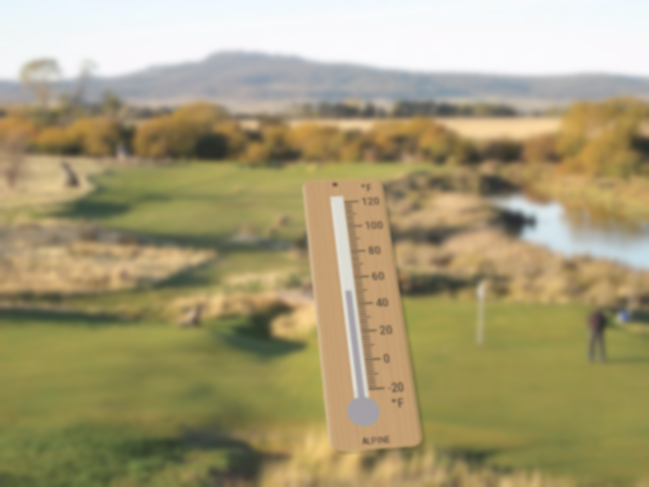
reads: 50°F
